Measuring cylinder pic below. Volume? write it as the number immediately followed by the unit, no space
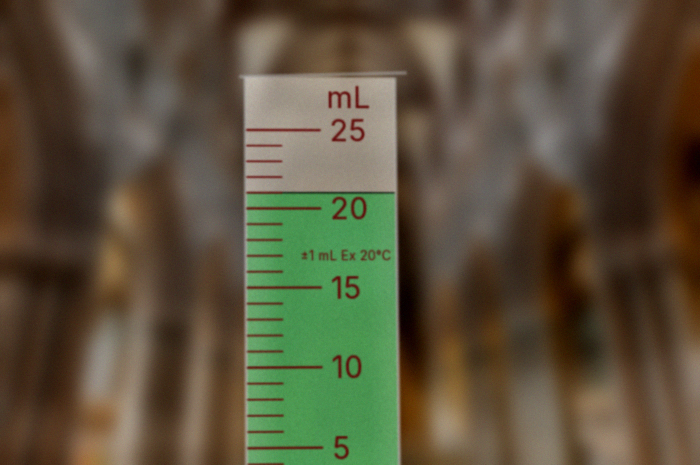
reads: 21mL
